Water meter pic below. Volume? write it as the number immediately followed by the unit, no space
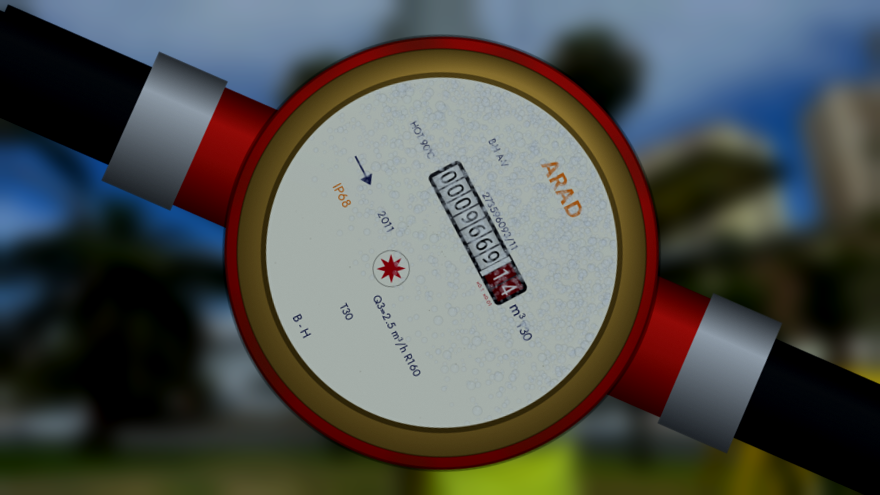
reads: 9669.14m³
